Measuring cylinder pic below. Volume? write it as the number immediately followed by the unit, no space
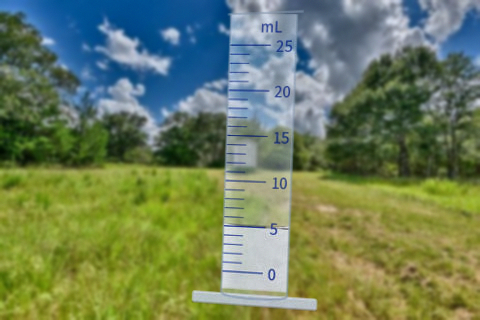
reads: 5mL
